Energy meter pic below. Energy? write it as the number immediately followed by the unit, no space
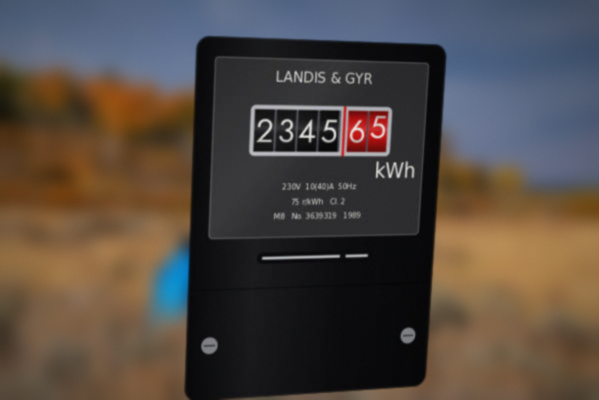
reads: 2345.65kWh
